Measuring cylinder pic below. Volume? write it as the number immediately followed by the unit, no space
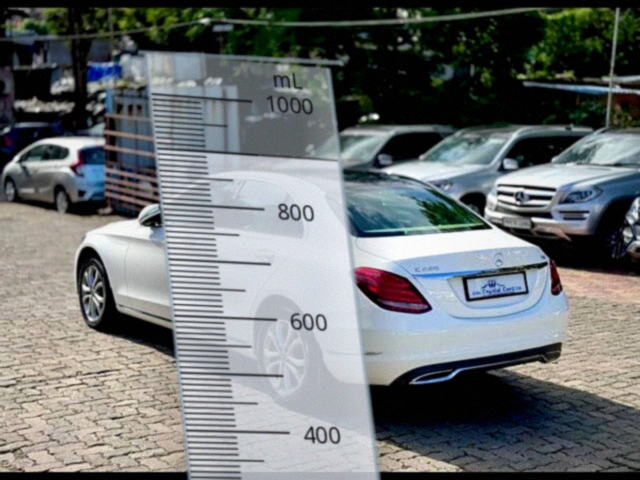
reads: 900mL
